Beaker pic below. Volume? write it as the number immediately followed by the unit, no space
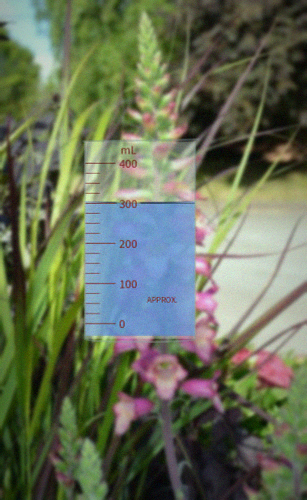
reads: 300mL
